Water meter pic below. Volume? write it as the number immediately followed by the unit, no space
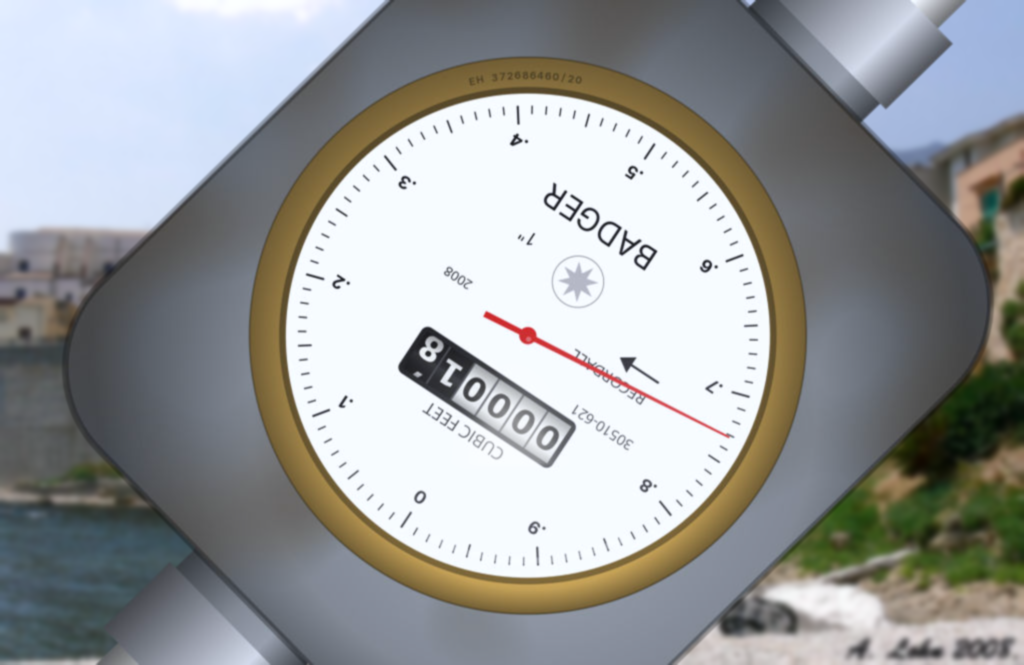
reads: 17.73ft³
